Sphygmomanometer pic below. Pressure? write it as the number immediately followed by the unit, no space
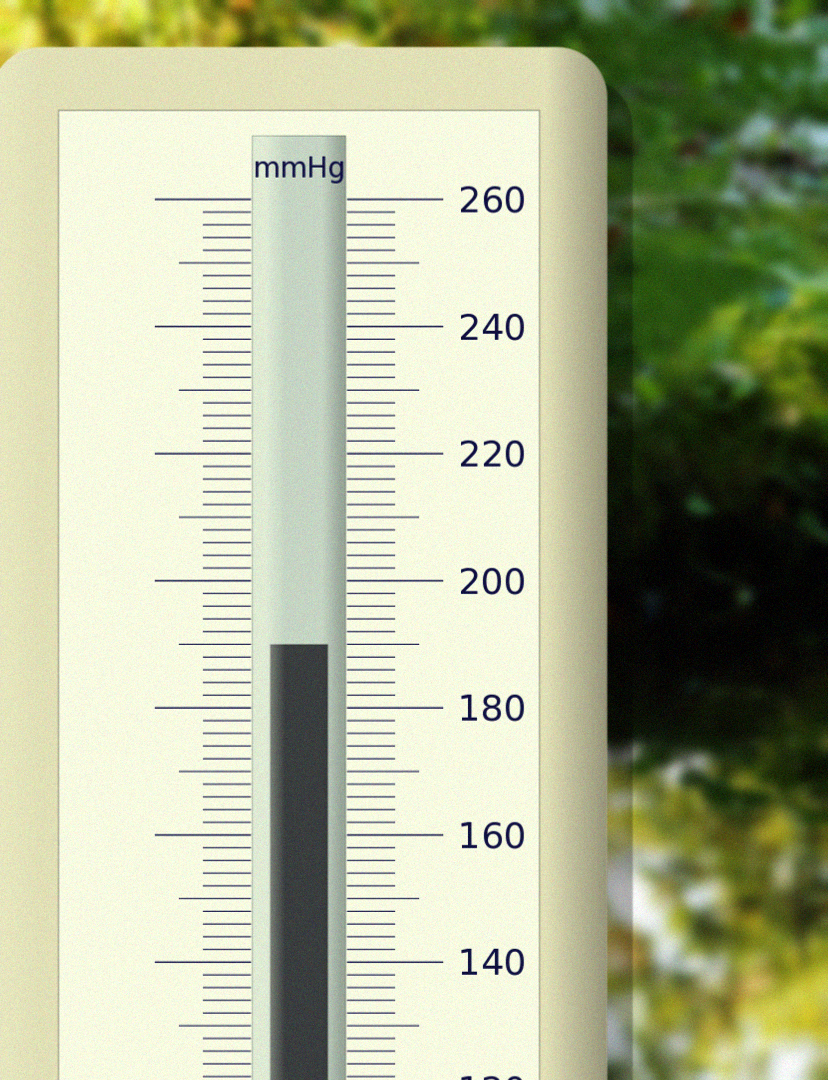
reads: 190mmHg
